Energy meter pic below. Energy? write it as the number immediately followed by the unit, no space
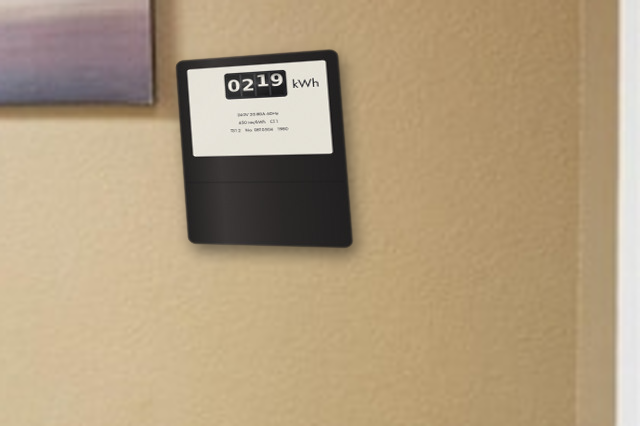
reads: 219kWh
